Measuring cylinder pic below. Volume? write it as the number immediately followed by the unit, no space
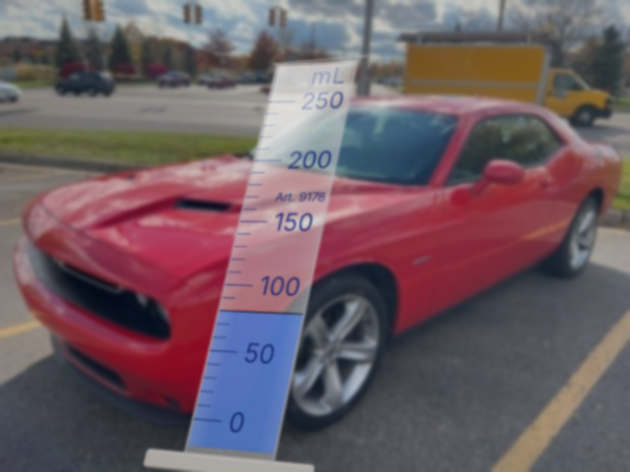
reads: 80mL
